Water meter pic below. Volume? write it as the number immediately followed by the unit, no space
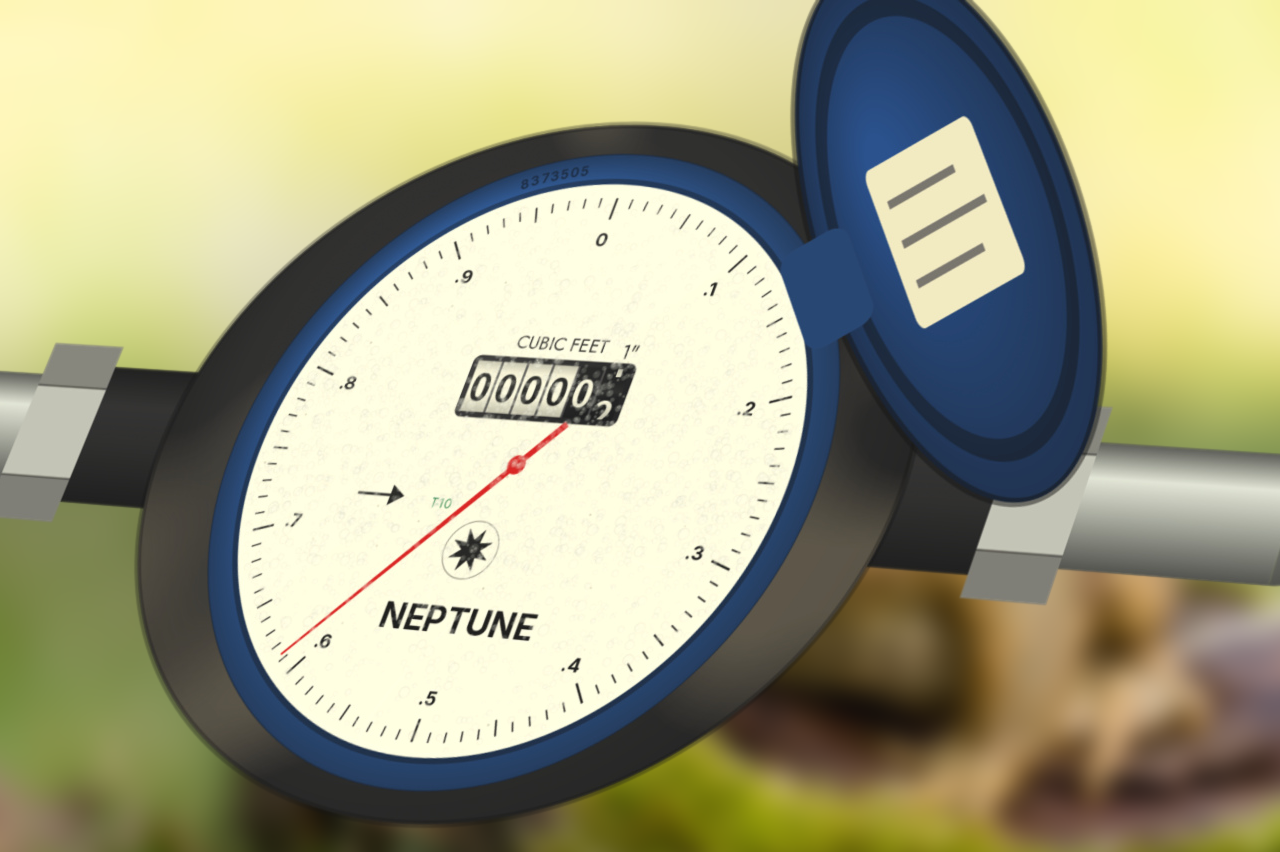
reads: 1.61ft³
